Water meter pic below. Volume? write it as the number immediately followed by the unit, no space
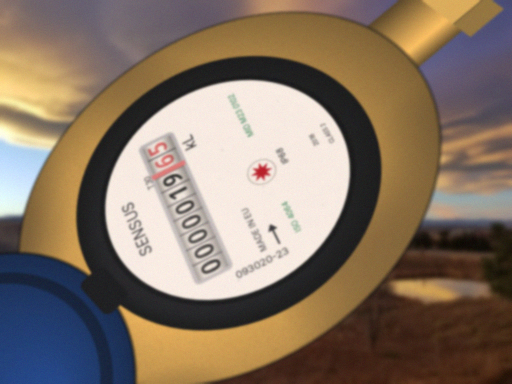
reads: 19.65kL
